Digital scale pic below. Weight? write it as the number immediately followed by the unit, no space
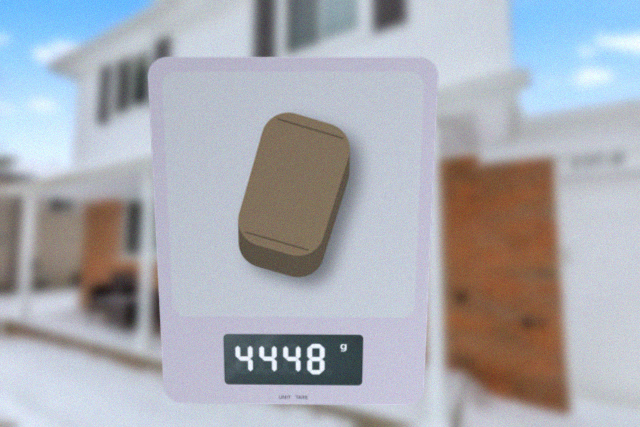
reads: 4448g
